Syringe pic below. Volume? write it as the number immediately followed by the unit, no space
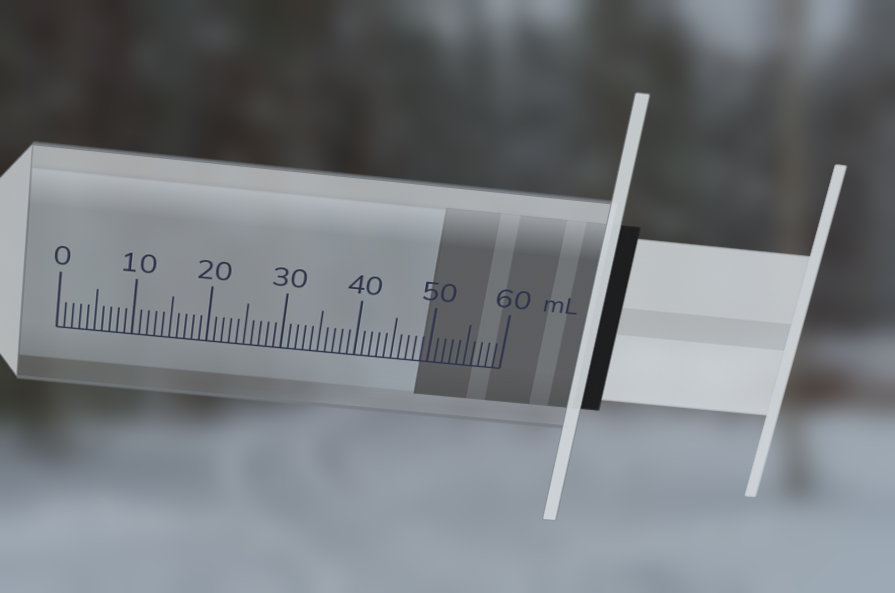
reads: 49mL
